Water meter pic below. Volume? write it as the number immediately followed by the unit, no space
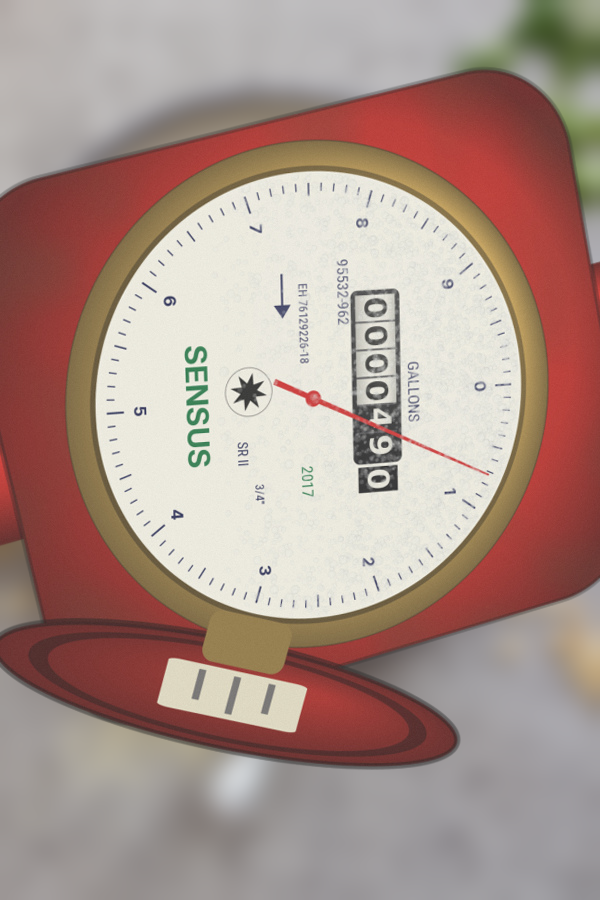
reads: 490.7gal
